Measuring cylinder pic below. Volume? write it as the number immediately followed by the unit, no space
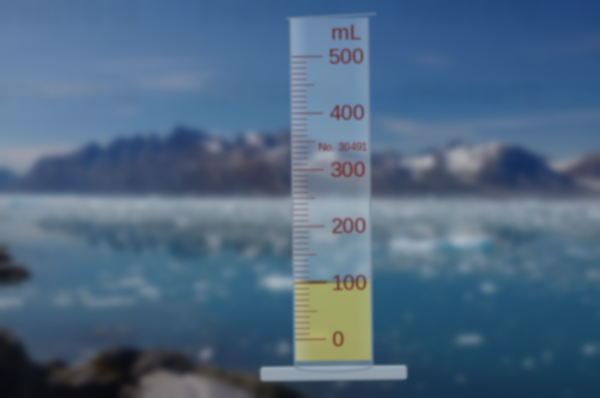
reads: 100mL
